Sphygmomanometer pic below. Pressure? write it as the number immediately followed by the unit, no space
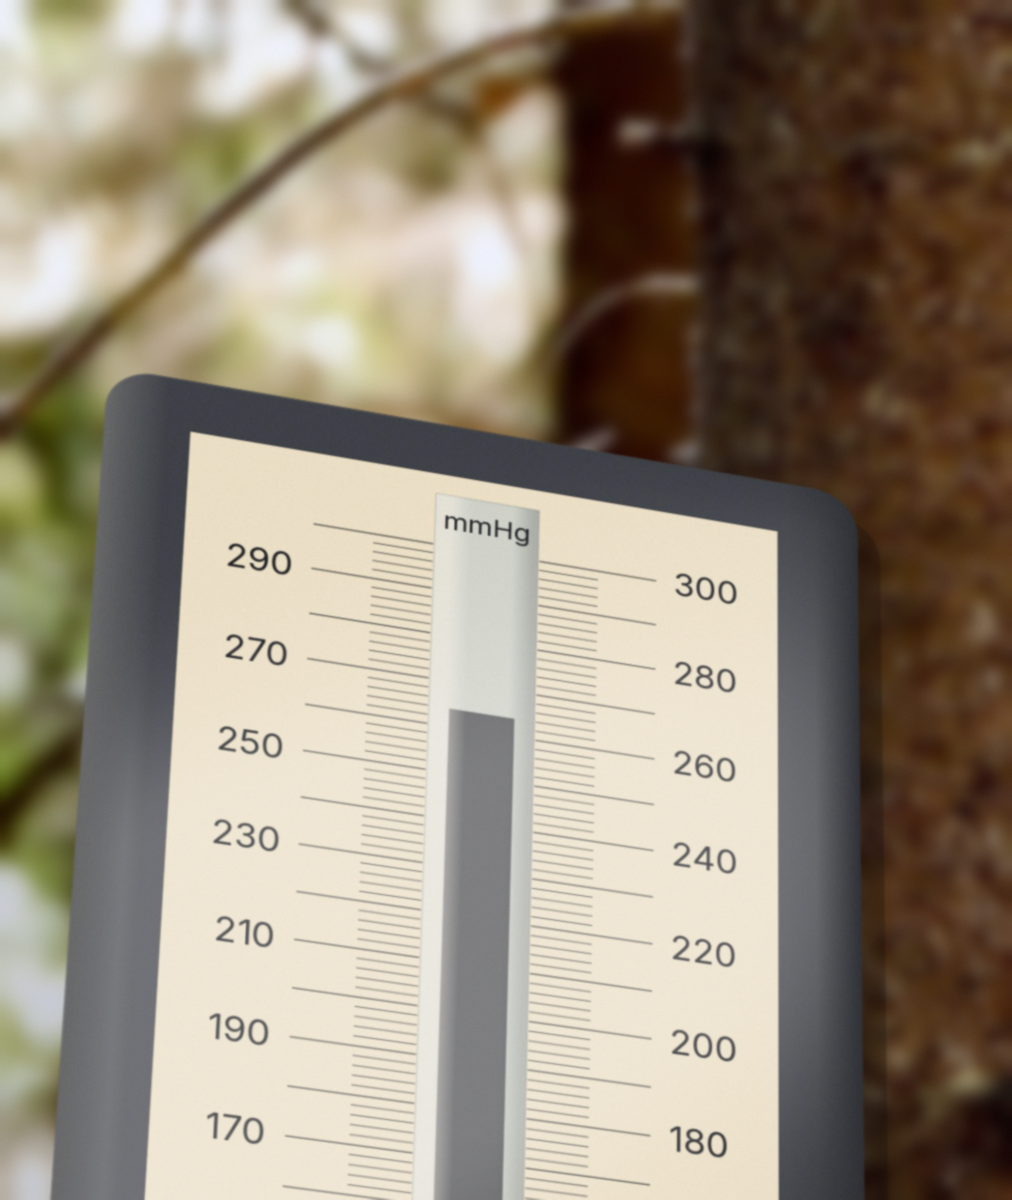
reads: 264mmHg
